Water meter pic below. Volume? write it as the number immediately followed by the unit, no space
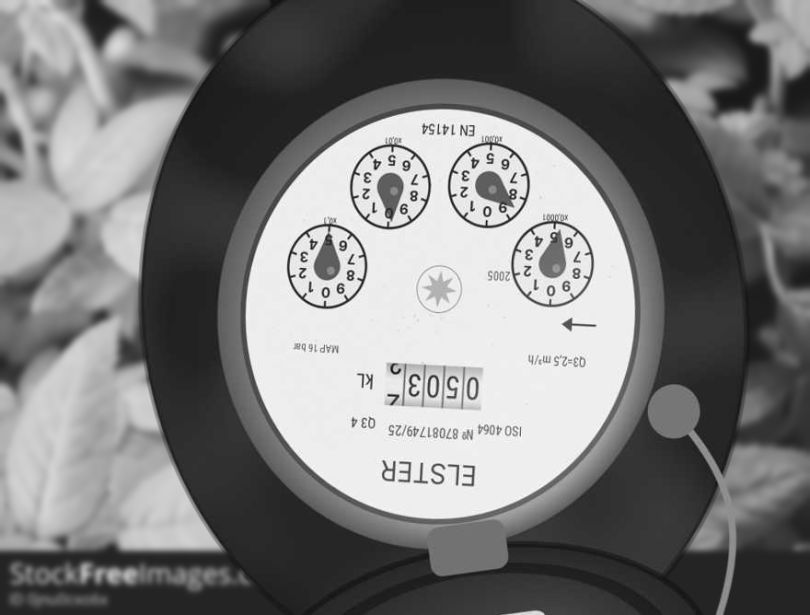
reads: 5032.4985kL
